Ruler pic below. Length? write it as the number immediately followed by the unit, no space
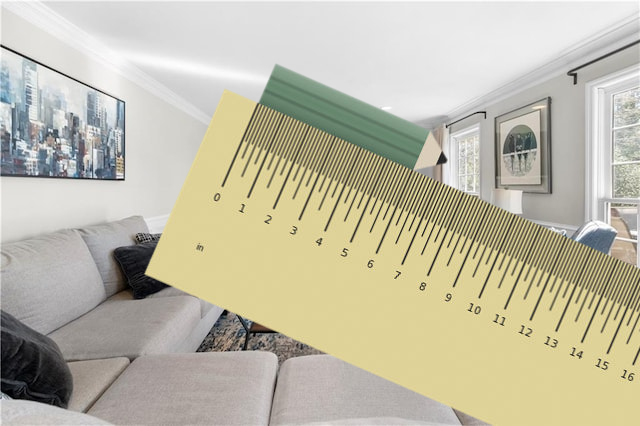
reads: 7in
